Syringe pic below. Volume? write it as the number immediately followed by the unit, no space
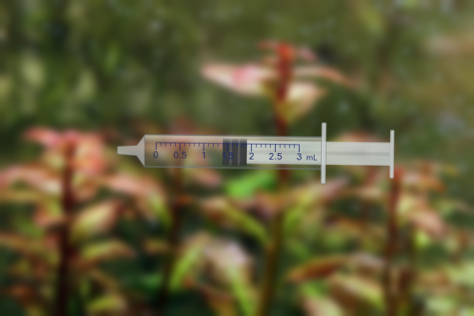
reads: 1.4mL
